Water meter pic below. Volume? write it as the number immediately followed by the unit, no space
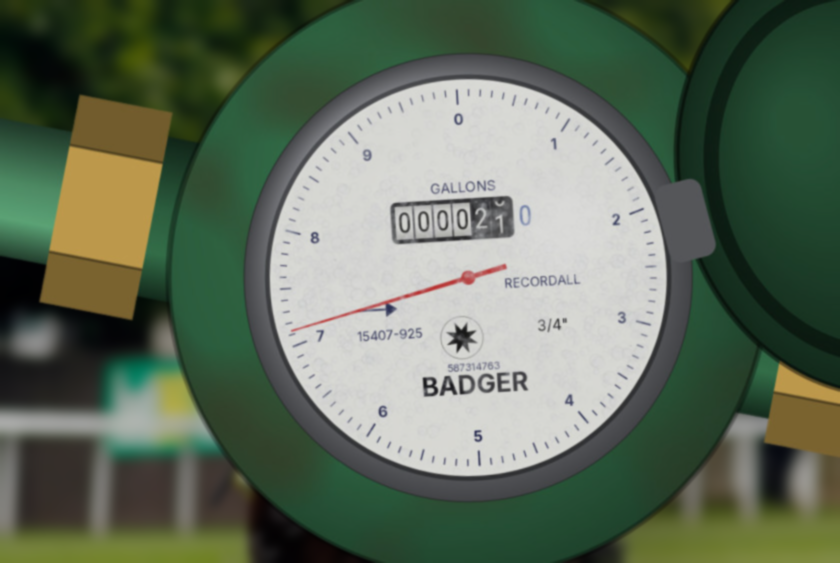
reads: 207.1gal
